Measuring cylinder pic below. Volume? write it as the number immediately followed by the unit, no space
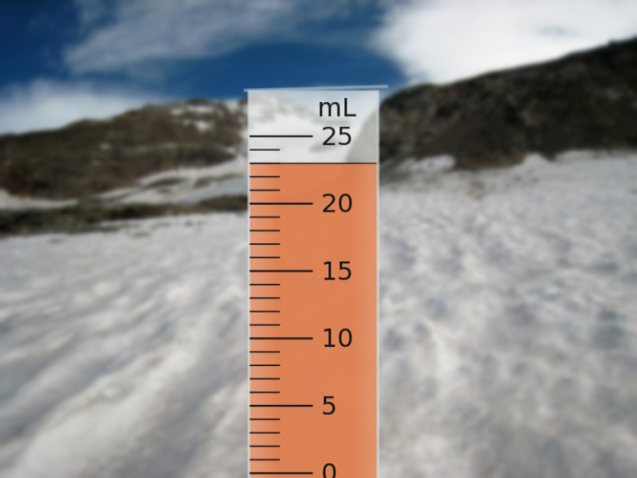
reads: 23mL
